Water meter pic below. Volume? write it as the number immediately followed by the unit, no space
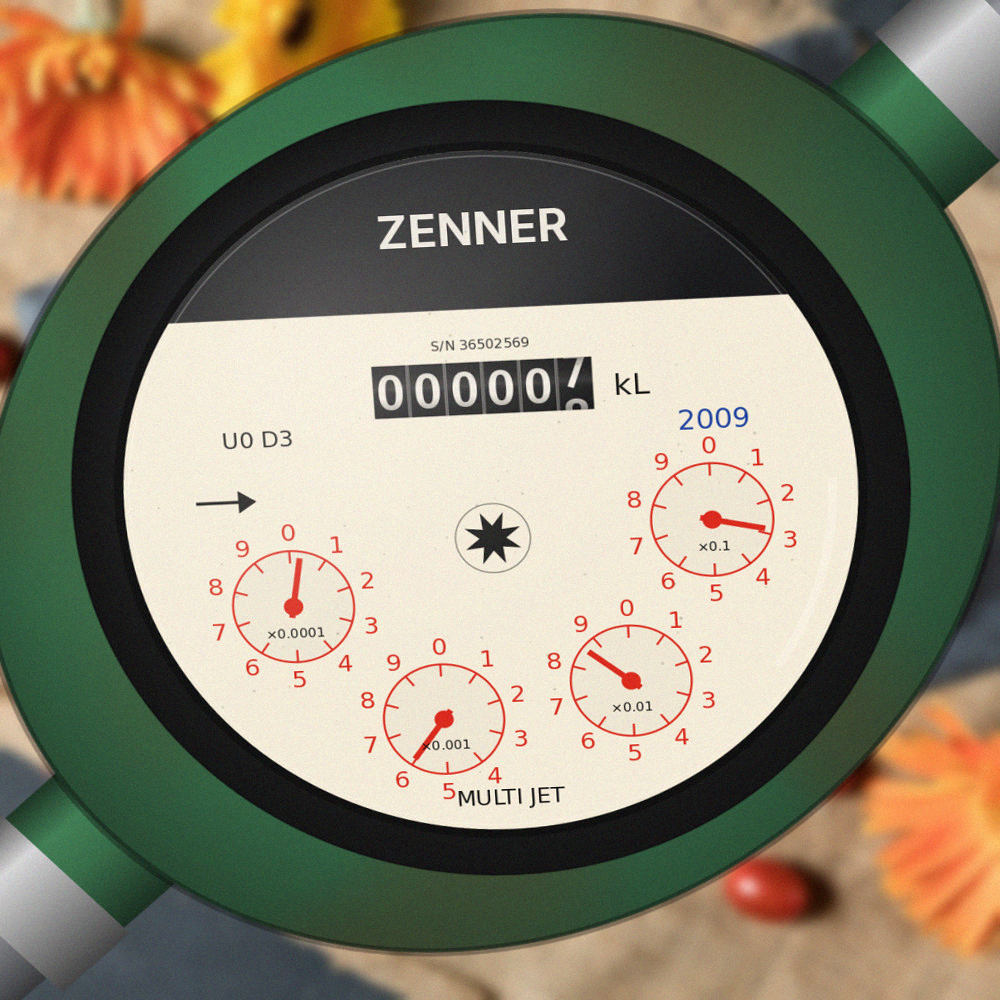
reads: 7.2860kL
